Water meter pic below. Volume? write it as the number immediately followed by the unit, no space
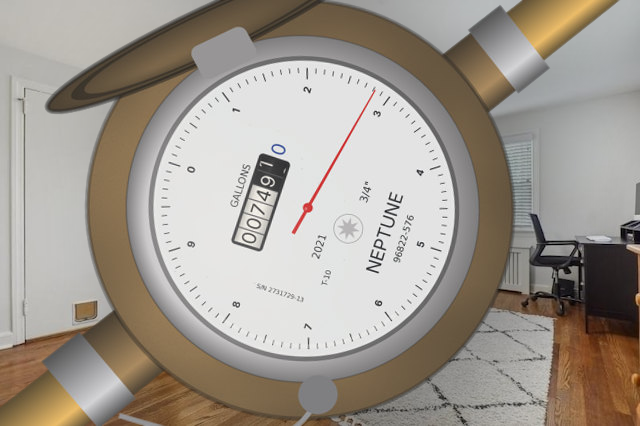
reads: 74912.8gal
